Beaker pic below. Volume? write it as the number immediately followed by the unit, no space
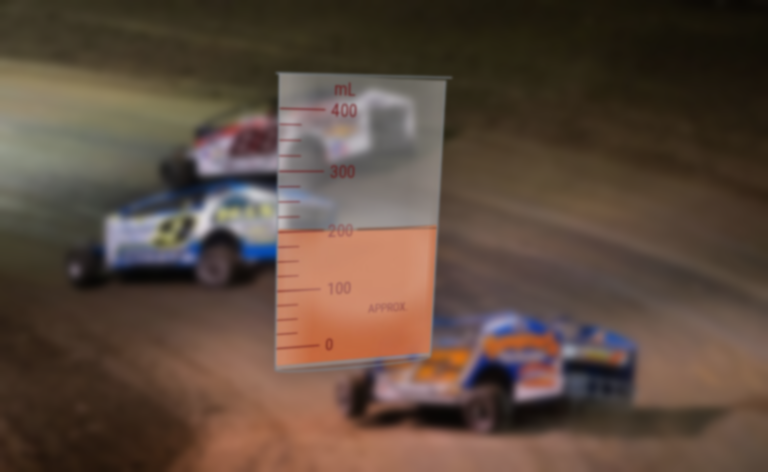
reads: 200mL
